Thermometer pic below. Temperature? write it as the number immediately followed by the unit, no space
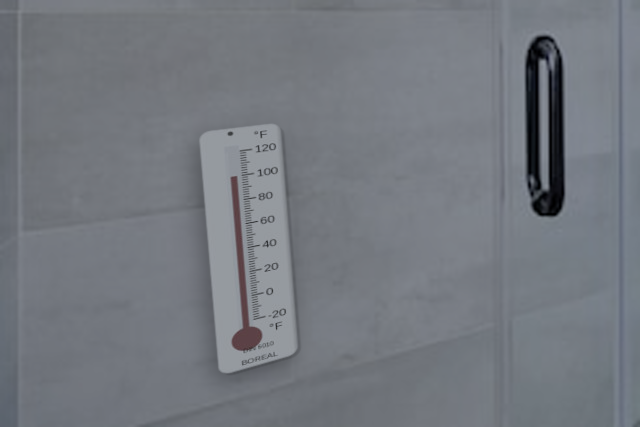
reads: 100°F
